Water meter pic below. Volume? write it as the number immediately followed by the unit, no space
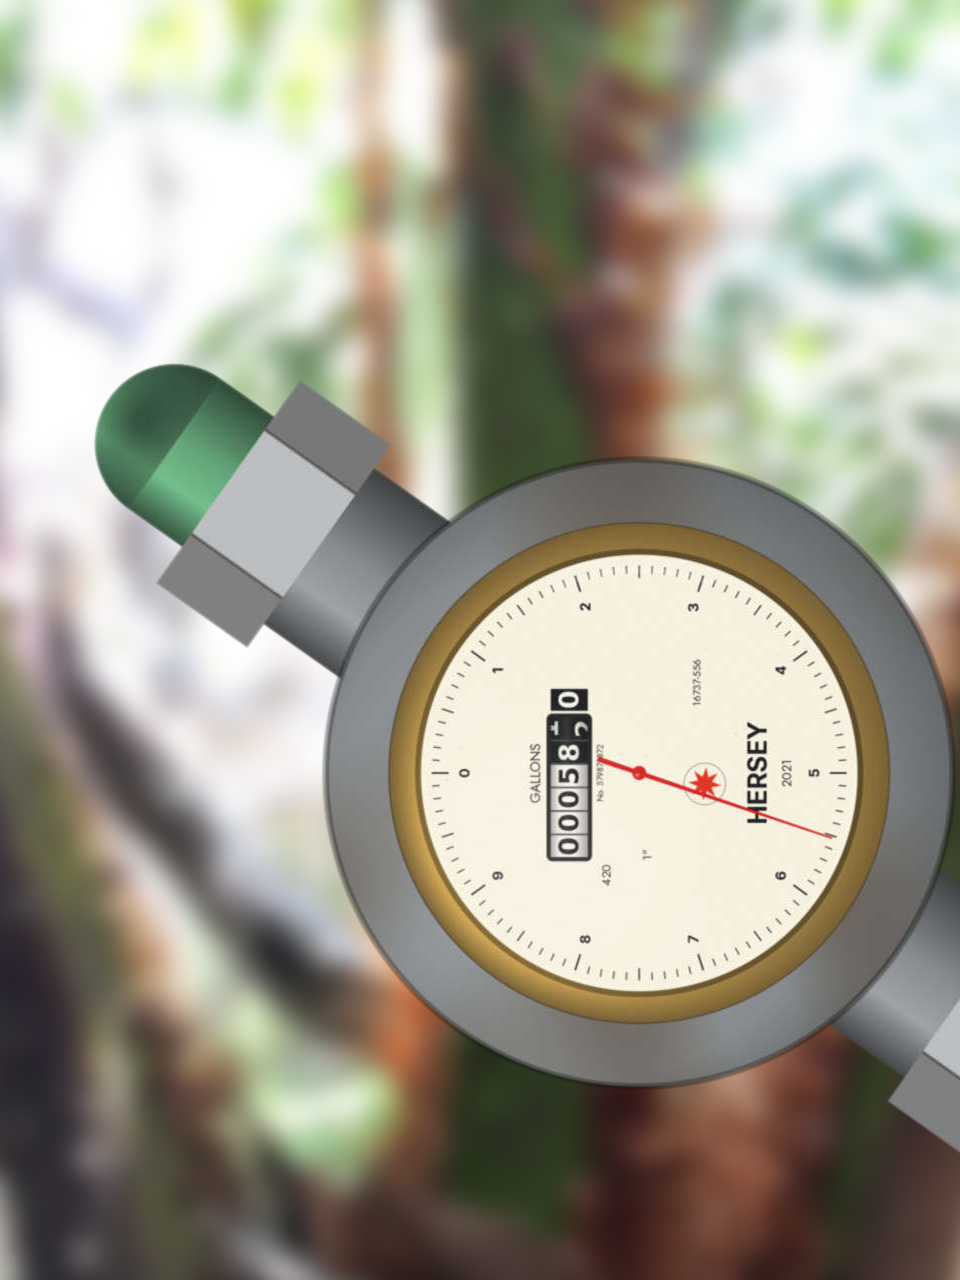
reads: 5815.5gal
